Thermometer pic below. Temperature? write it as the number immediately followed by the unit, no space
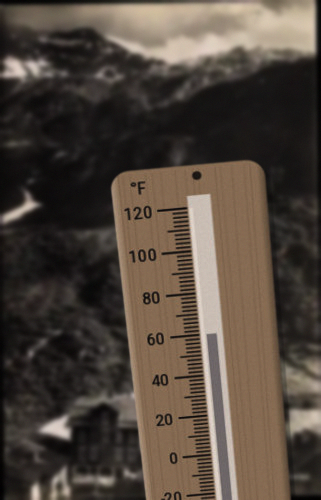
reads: 60°F
